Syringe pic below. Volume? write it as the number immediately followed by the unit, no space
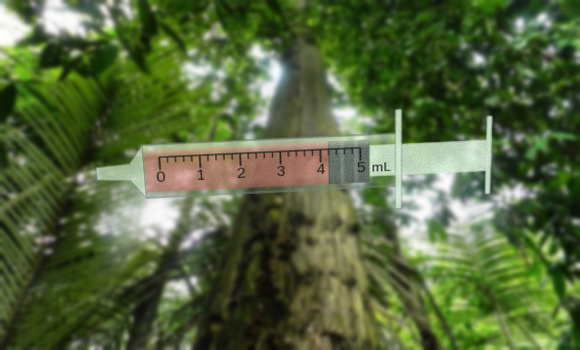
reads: 4.2mL
